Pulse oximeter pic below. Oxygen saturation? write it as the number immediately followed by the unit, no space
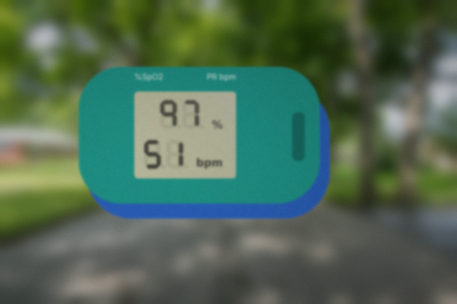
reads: 97%
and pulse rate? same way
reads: 51bpm
